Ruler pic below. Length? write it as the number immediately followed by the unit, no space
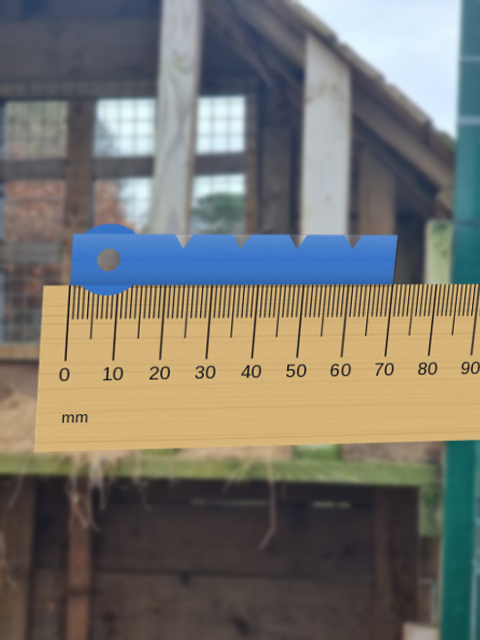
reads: 70mm
